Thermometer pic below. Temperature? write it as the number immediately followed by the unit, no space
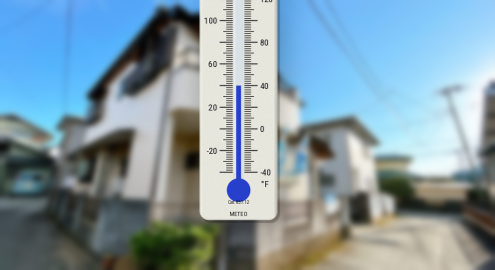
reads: 40°F
